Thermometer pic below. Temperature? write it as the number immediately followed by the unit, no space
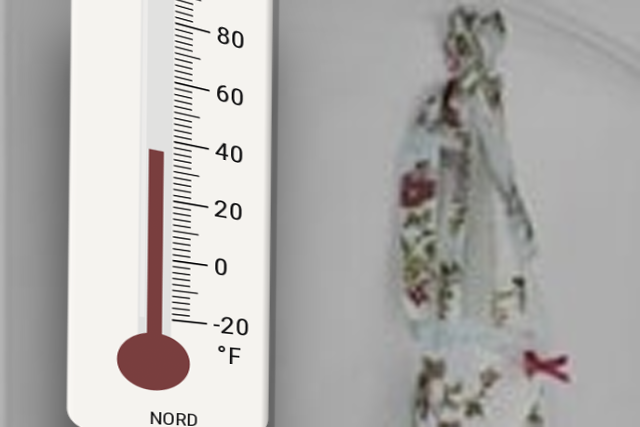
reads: 36°F
